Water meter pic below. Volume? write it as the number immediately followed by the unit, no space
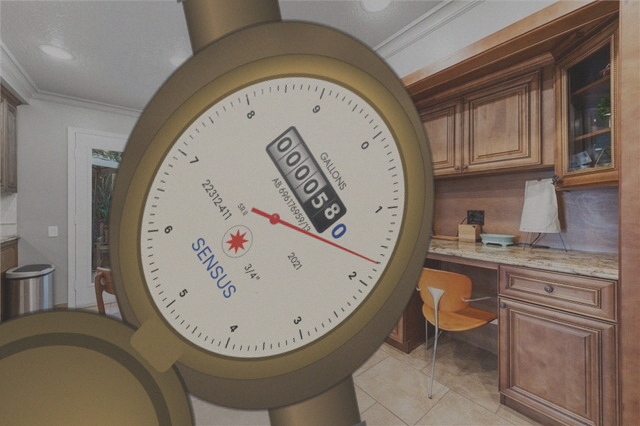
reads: 581.7gal
